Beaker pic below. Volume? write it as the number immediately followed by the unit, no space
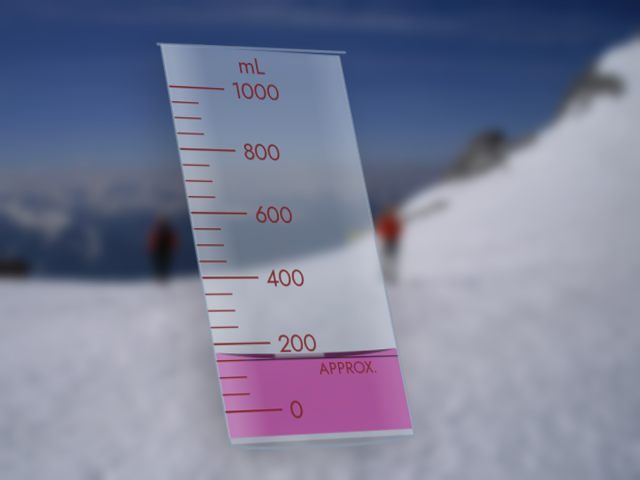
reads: 150mL
